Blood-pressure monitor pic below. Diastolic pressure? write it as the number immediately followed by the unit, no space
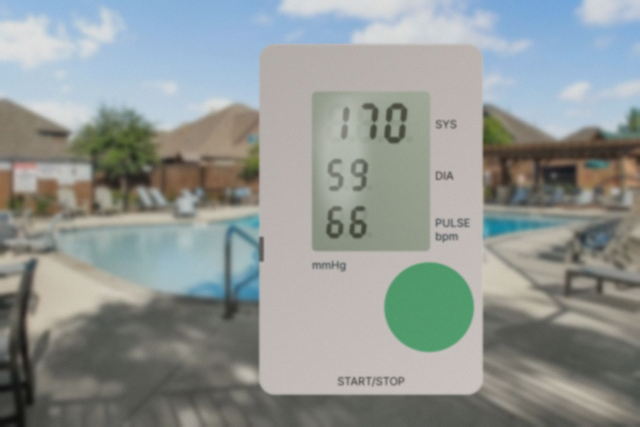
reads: 59mmHg
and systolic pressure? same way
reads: 170mmHg
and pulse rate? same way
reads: 66bpm
